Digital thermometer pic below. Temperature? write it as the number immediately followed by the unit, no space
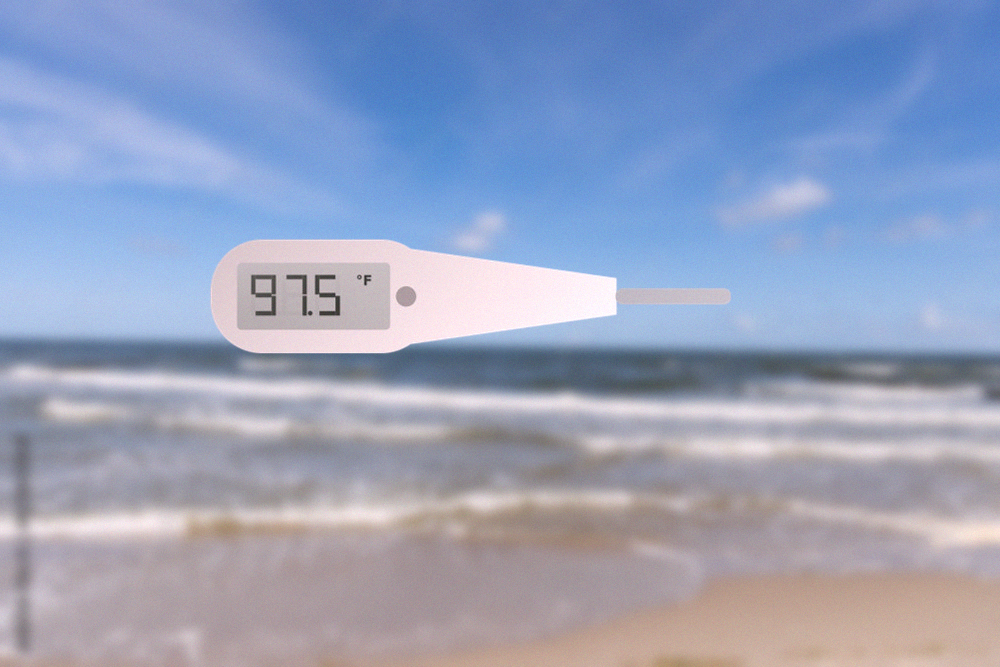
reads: 97.5°F
